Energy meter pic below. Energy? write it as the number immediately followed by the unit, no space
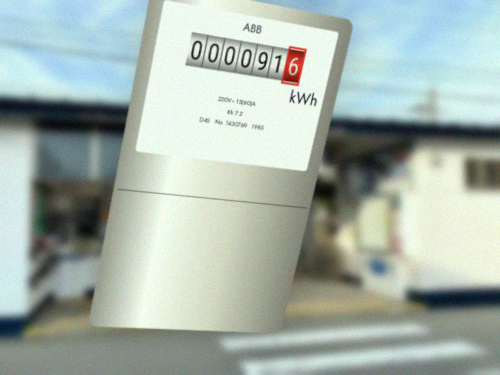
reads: 91.6kWh
